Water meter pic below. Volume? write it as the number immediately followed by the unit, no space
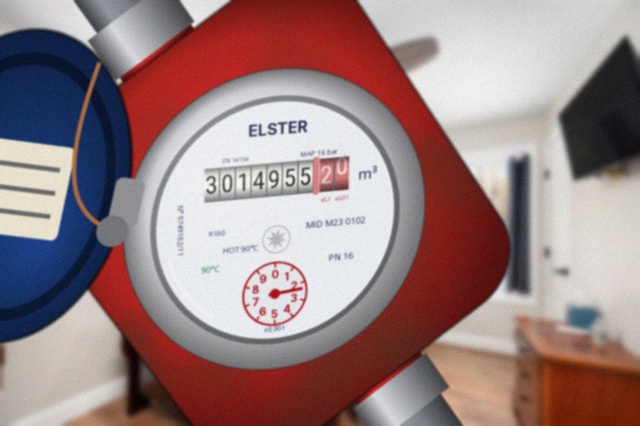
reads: 3014955.202m³
